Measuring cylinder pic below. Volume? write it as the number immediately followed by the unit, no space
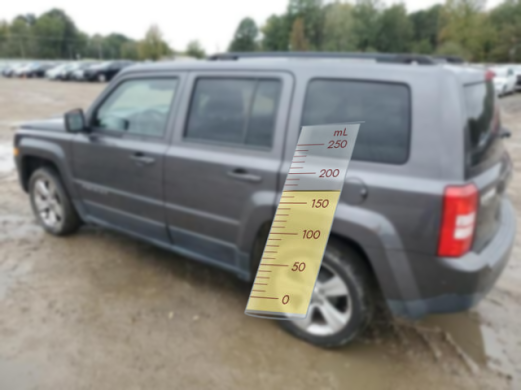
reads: 170mL
